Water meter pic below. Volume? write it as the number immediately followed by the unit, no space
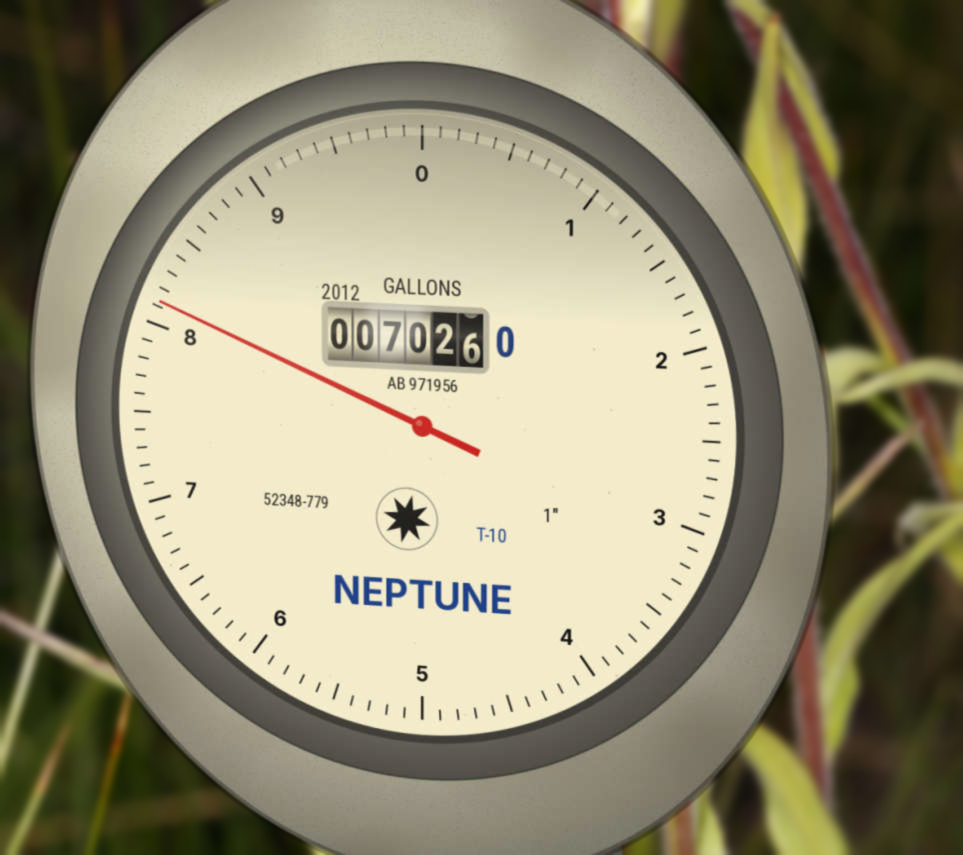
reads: 70258.1gal
